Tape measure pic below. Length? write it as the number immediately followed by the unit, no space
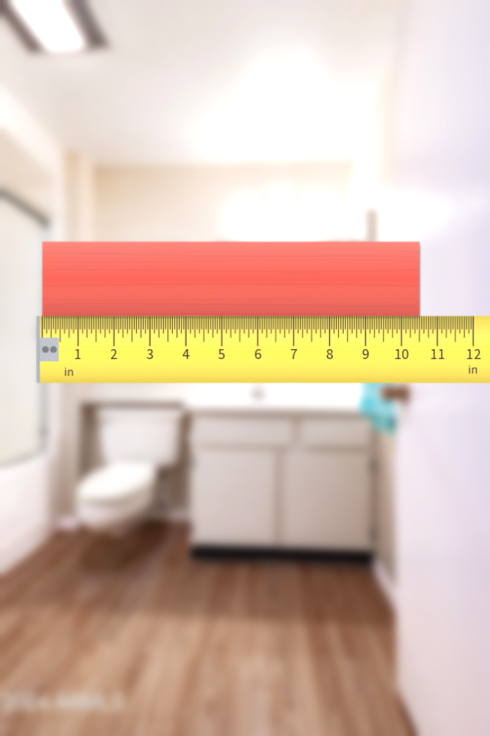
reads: 10.5in
